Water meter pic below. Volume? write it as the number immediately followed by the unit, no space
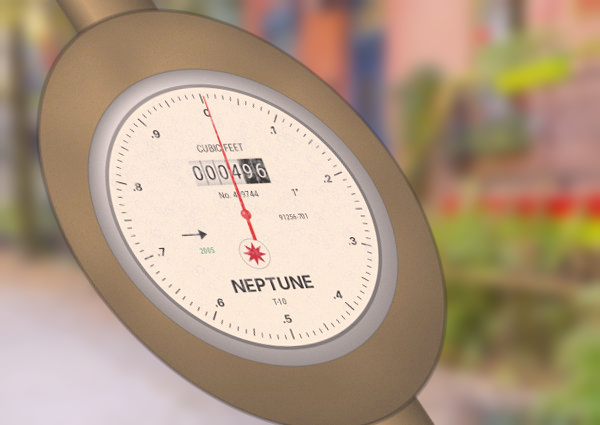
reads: 496.00ft³
